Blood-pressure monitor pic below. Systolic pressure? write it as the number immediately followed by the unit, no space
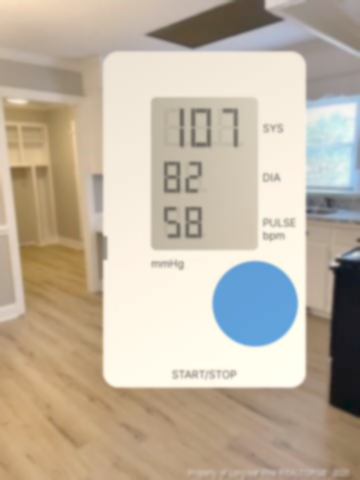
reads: 107mmHg
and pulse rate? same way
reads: 58bpm
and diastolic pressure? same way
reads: 82mmHg
